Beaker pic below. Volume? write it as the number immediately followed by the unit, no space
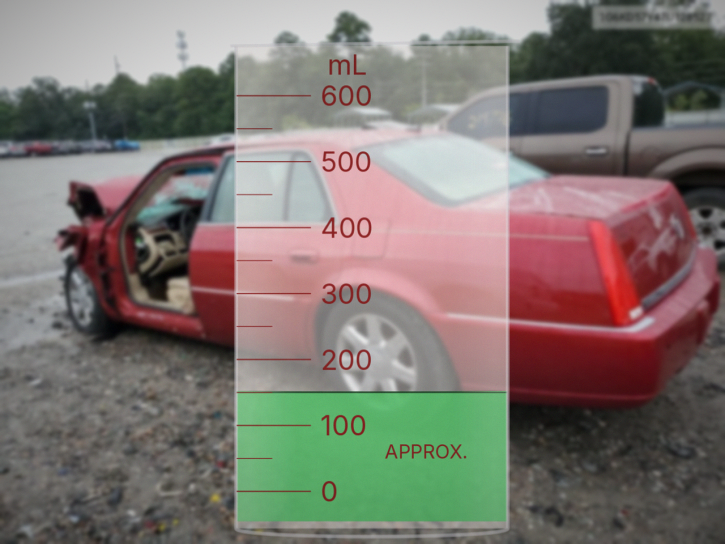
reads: 150mL
